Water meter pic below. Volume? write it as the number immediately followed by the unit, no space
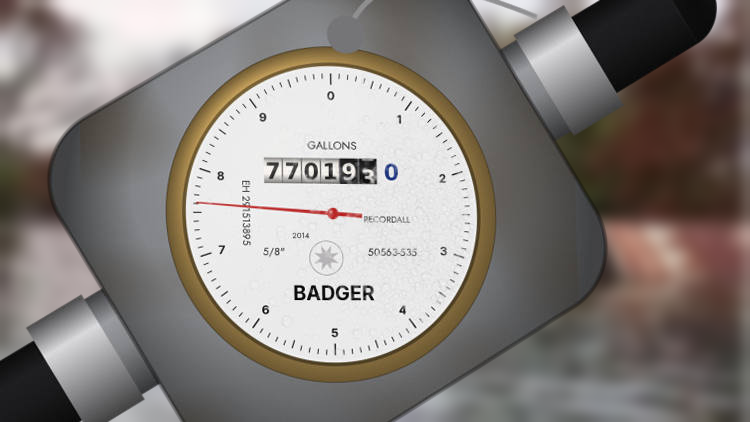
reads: 7701927.6gal
